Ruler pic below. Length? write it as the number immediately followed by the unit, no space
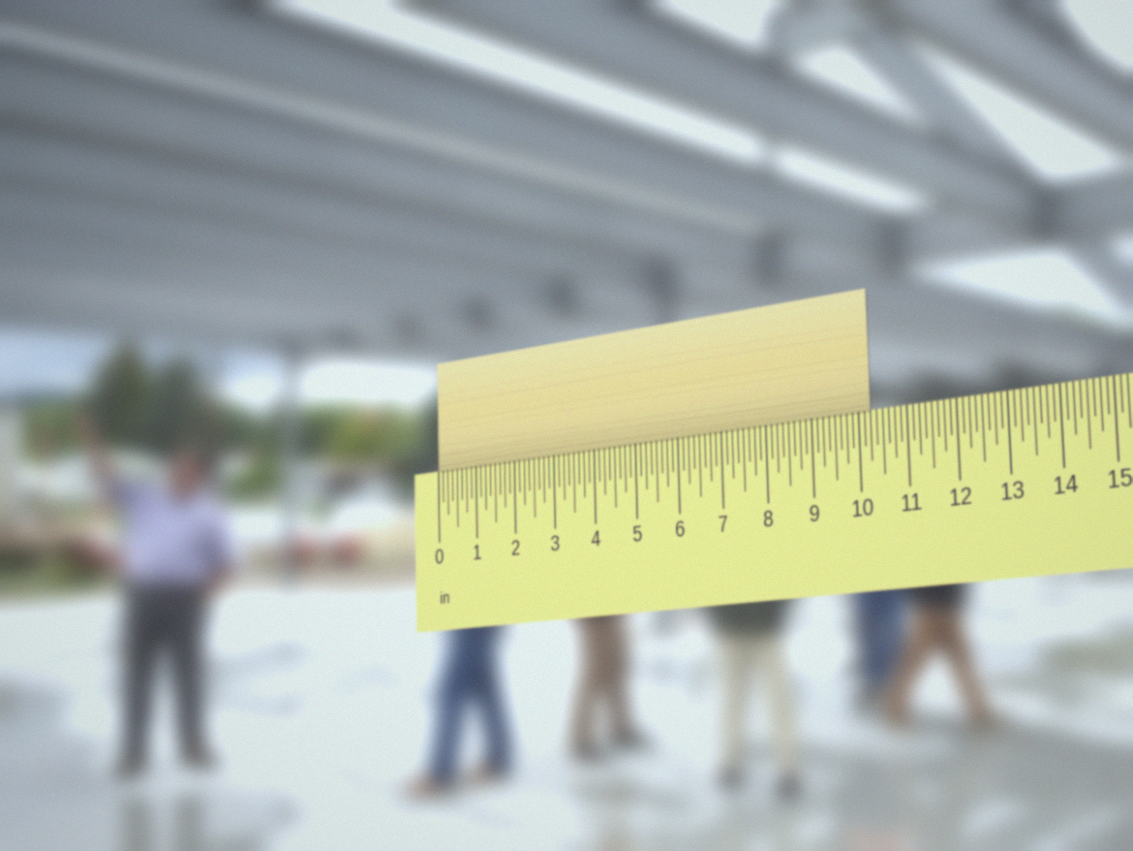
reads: 10.25in
